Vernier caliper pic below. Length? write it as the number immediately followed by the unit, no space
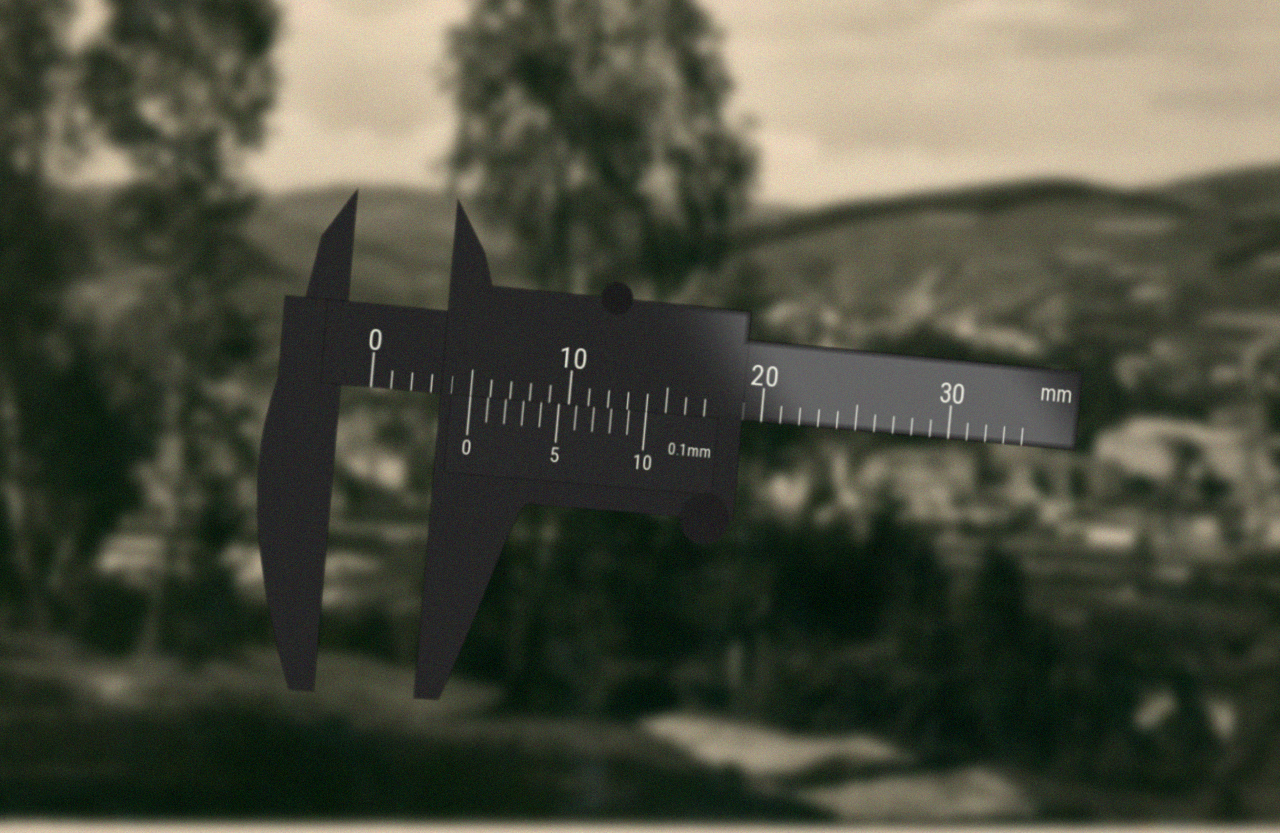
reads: 5.0mm
